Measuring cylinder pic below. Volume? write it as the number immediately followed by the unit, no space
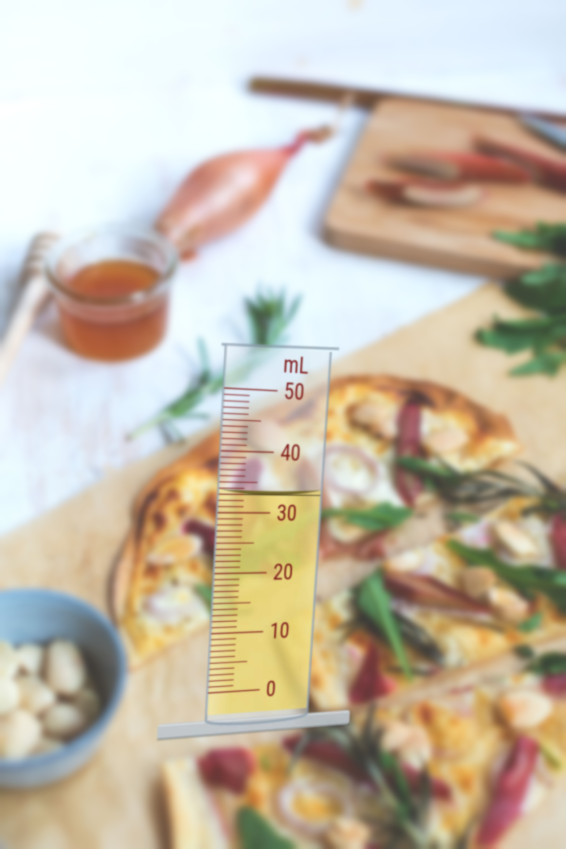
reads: 33mL
